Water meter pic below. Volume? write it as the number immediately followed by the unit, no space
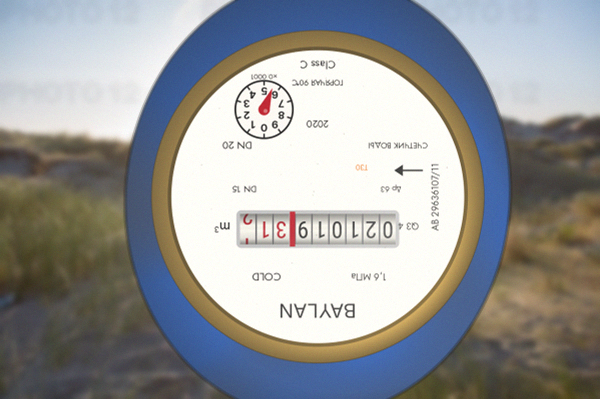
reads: 21019.3115m³
